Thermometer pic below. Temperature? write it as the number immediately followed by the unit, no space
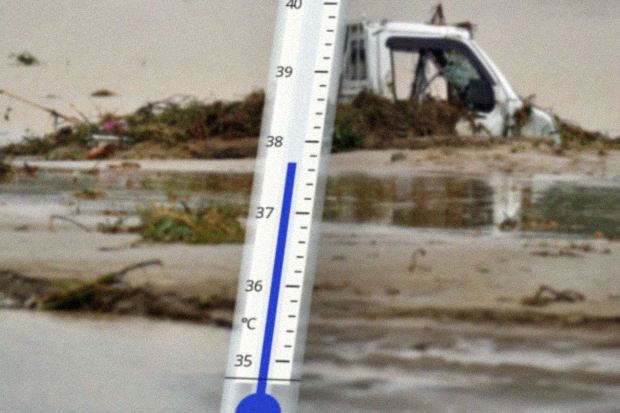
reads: 37.7°C
